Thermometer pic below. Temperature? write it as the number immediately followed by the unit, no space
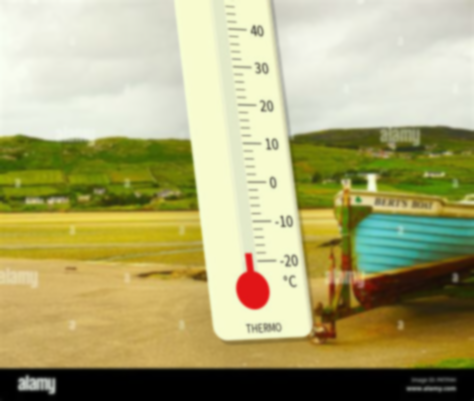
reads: -18°C
